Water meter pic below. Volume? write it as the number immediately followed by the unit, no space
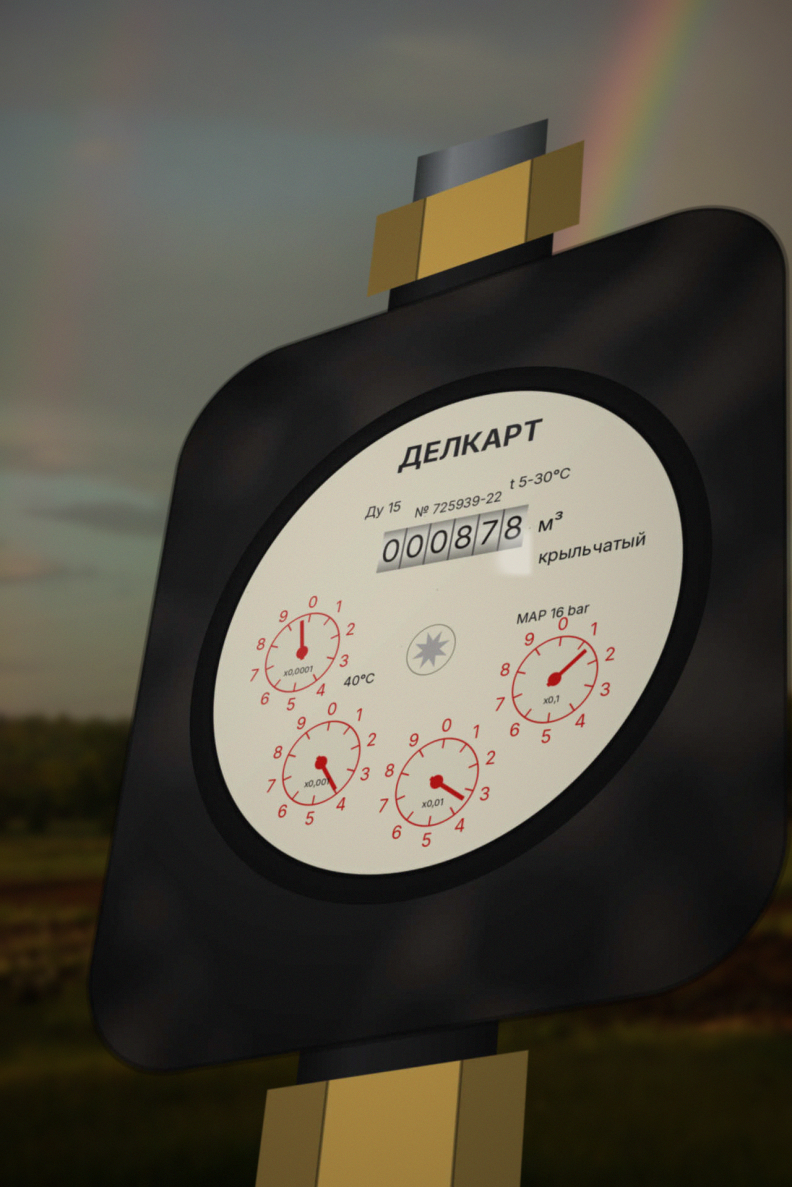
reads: 878.1339m³
